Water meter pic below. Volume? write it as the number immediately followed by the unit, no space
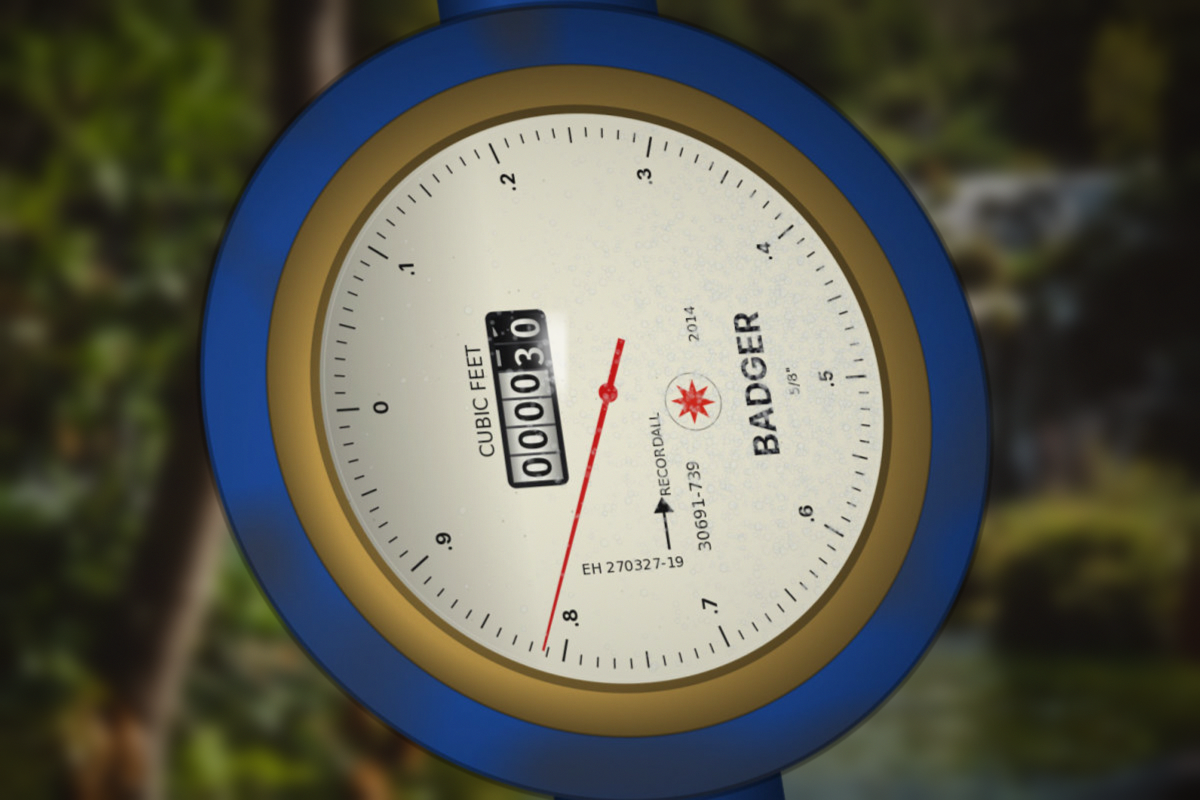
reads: 29.81ft³
